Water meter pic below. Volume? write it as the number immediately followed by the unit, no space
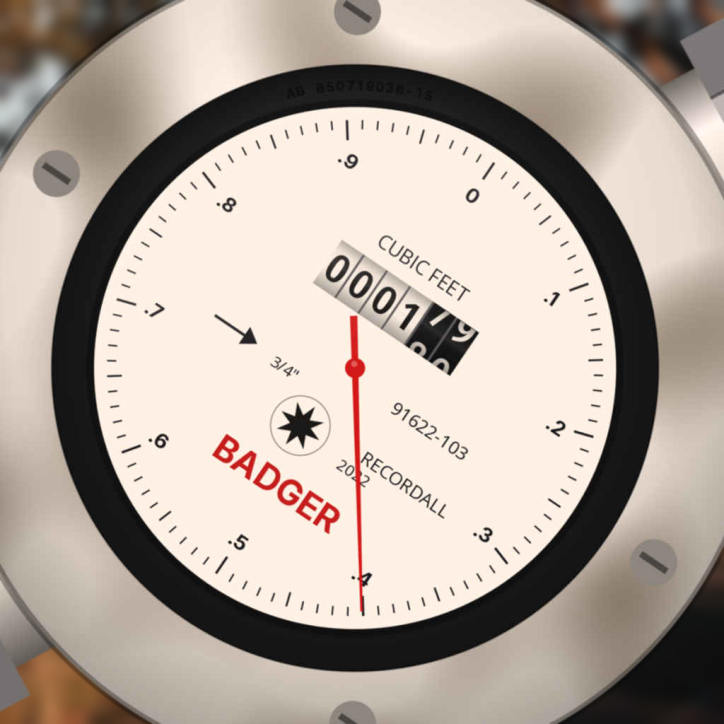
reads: 179.40ft³
